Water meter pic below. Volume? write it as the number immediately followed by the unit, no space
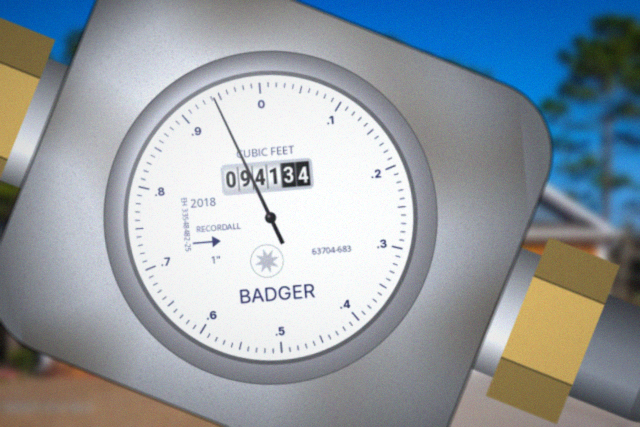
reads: 94133.94ft³
